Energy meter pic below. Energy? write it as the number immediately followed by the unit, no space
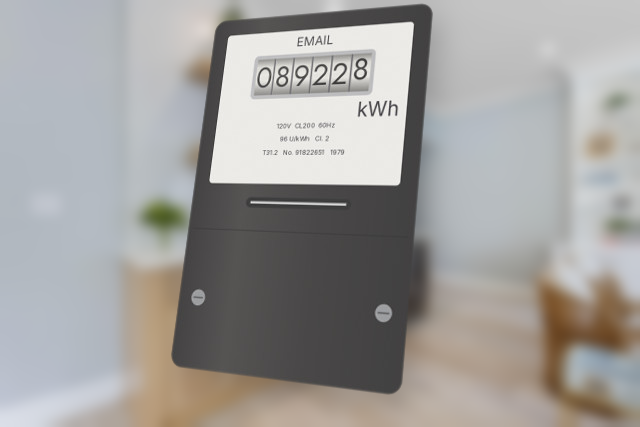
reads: 89228kWh
